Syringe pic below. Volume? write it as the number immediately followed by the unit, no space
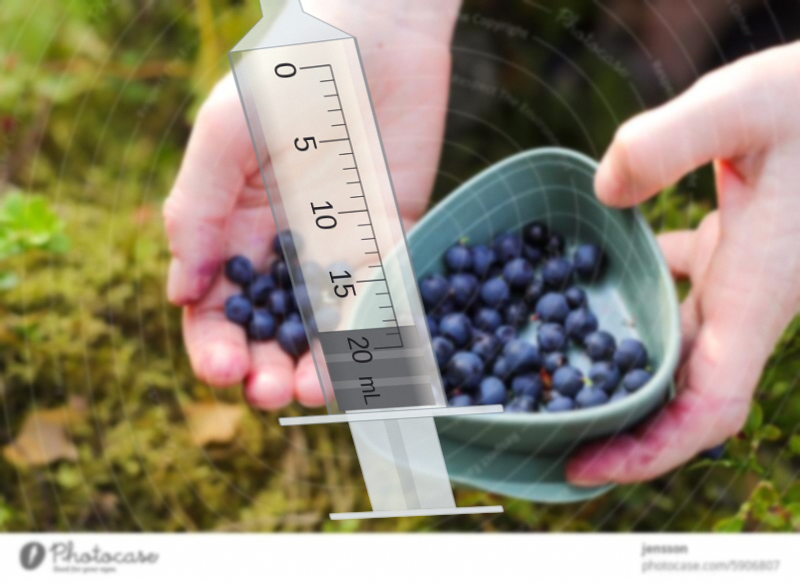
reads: 18.5mL
